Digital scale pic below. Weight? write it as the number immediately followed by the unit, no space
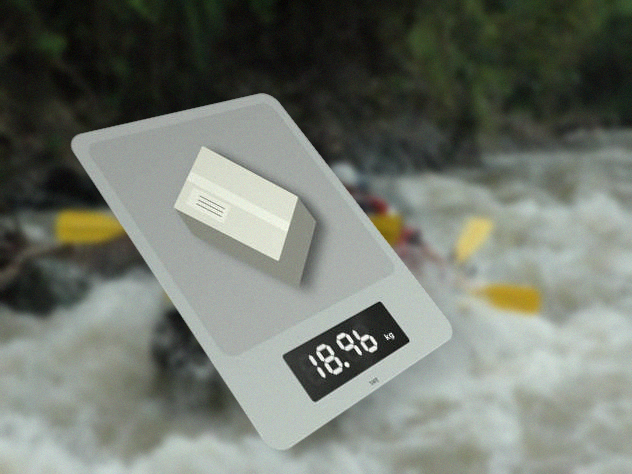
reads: 18.96kg
